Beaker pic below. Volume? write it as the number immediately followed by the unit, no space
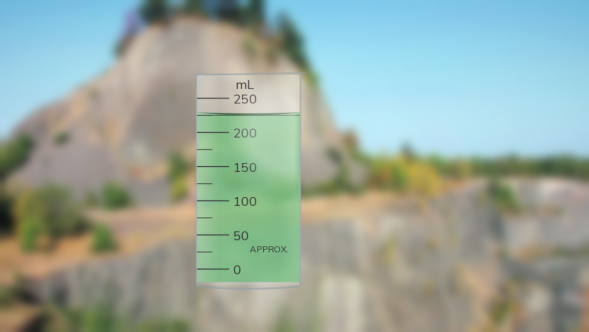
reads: 225mL
